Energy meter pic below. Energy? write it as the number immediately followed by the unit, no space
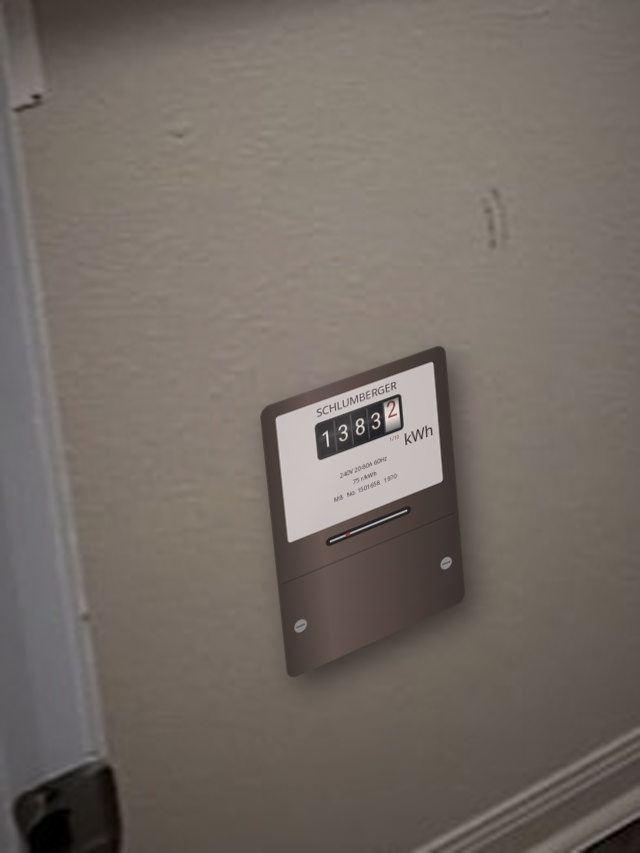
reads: 1383.2kWh
